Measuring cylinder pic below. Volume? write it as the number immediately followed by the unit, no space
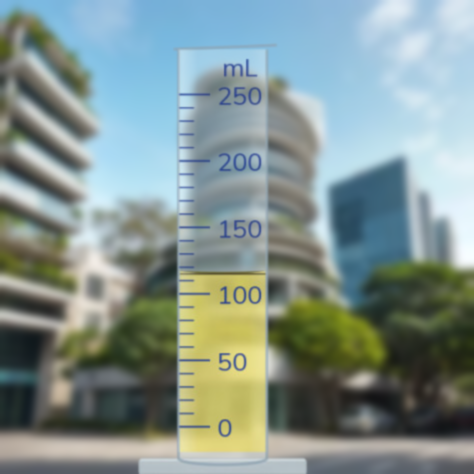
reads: 115mL
